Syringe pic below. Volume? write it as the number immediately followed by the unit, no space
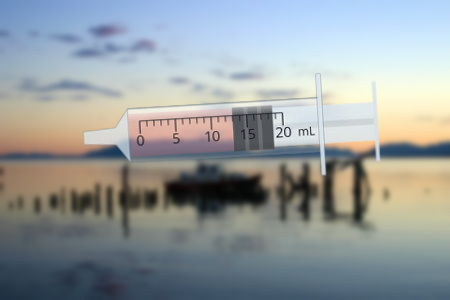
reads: 13mL
